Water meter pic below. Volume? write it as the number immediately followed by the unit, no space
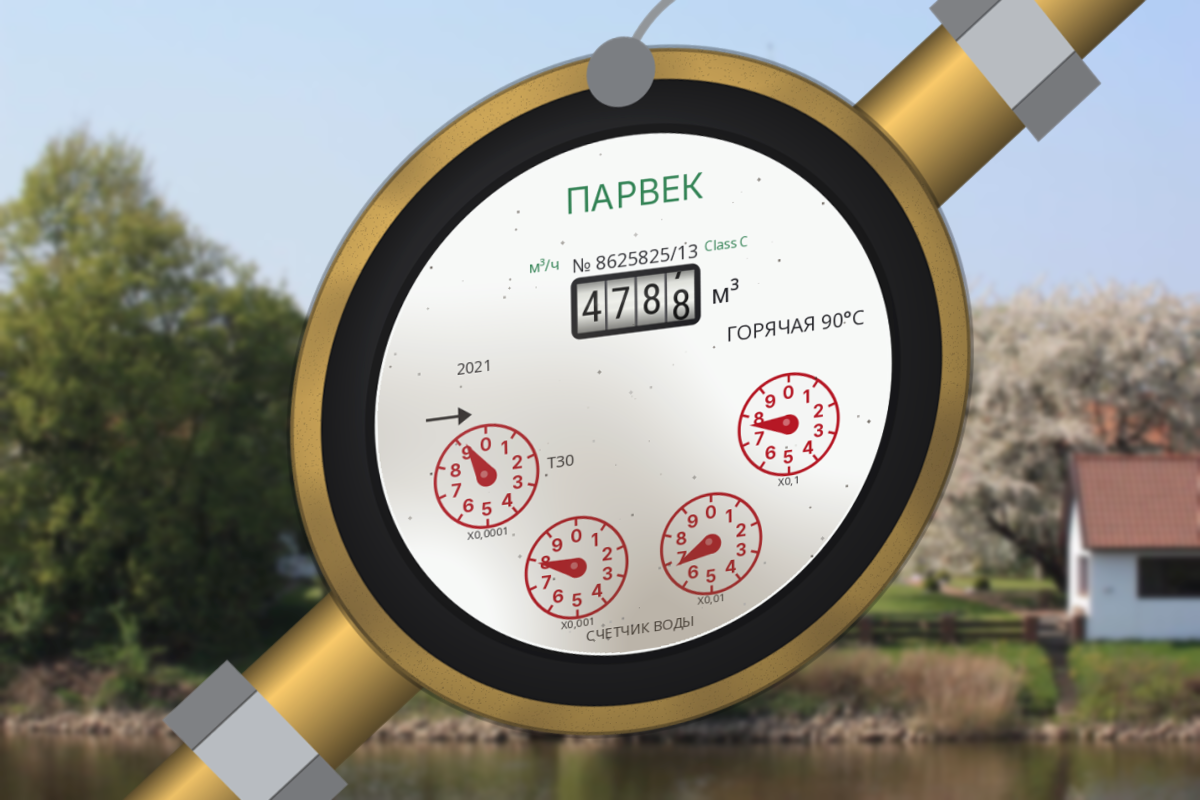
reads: 4787.7679m³
